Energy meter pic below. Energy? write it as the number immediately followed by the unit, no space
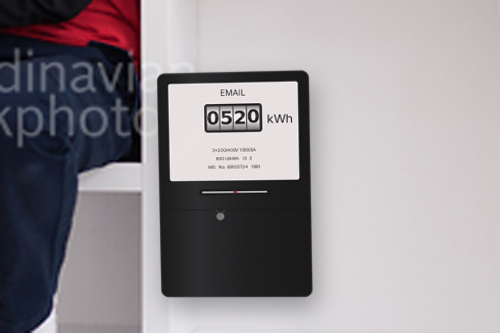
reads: 520kWh
